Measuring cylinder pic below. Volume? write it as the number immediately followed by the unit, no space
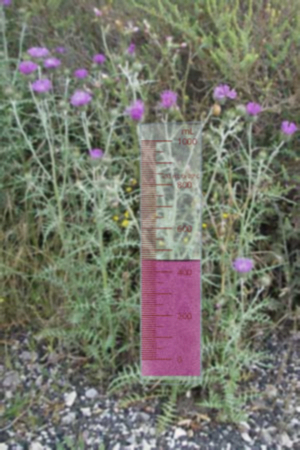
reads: 450mL
